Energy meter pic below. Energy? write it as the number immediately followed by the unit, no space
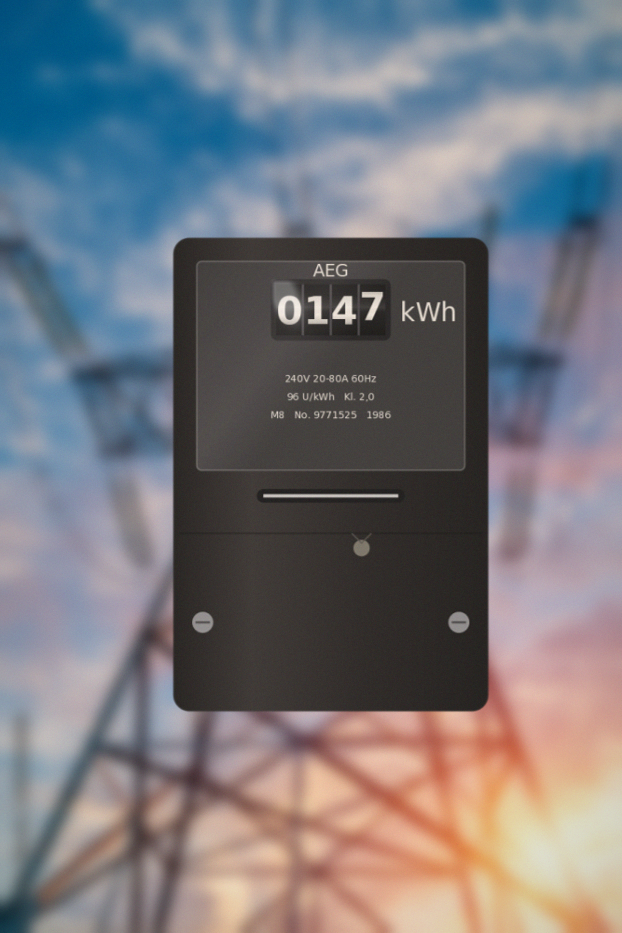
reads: 147kWh
